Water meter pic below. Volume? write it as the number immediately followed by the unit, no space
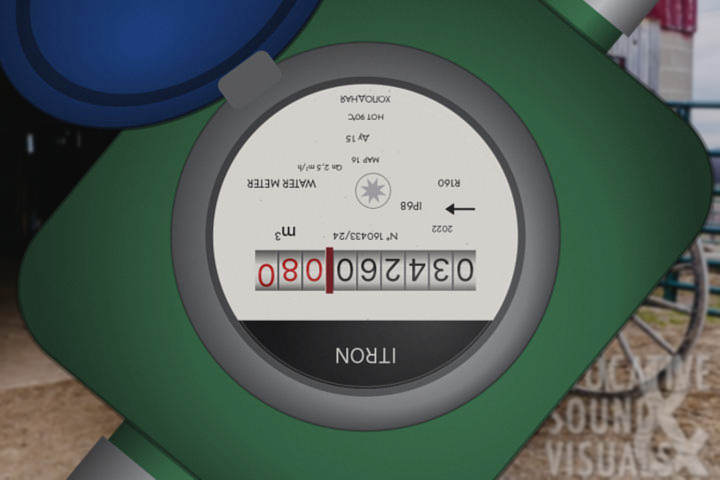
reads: 34260.080m³
